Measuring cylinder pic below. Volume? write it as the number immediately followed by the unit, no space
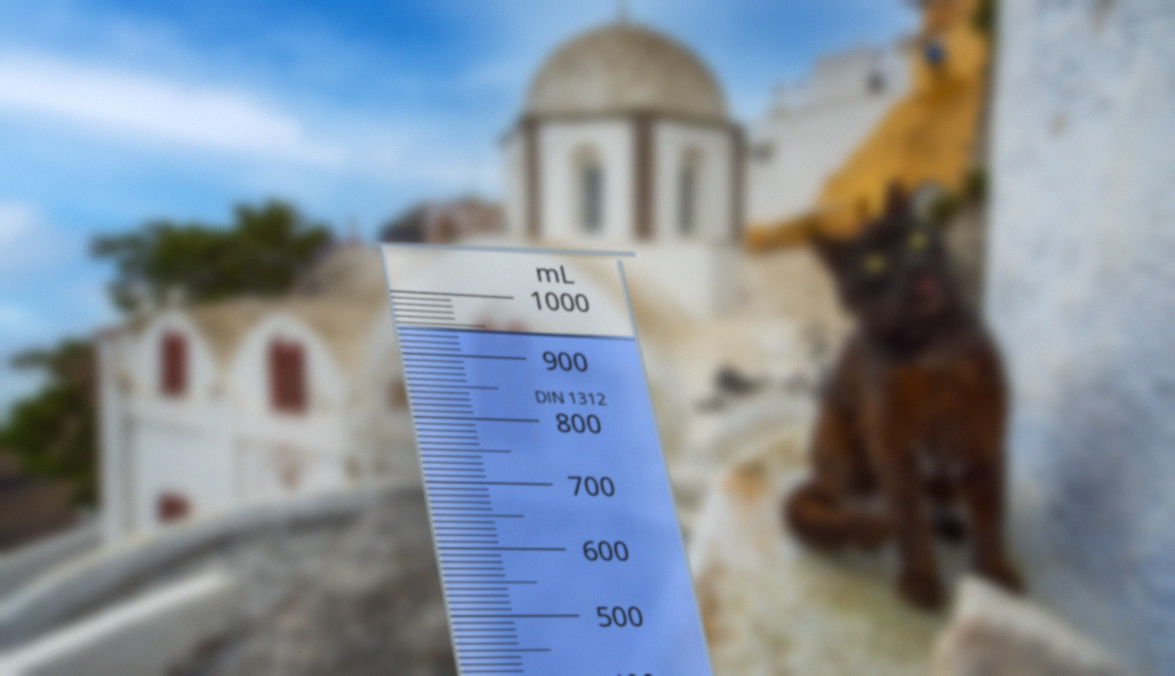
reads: 940mL
